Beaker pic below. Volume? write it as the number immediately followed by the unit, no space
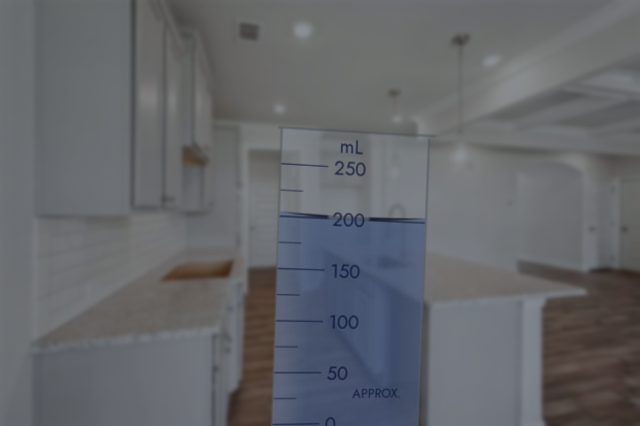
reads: 200mL
